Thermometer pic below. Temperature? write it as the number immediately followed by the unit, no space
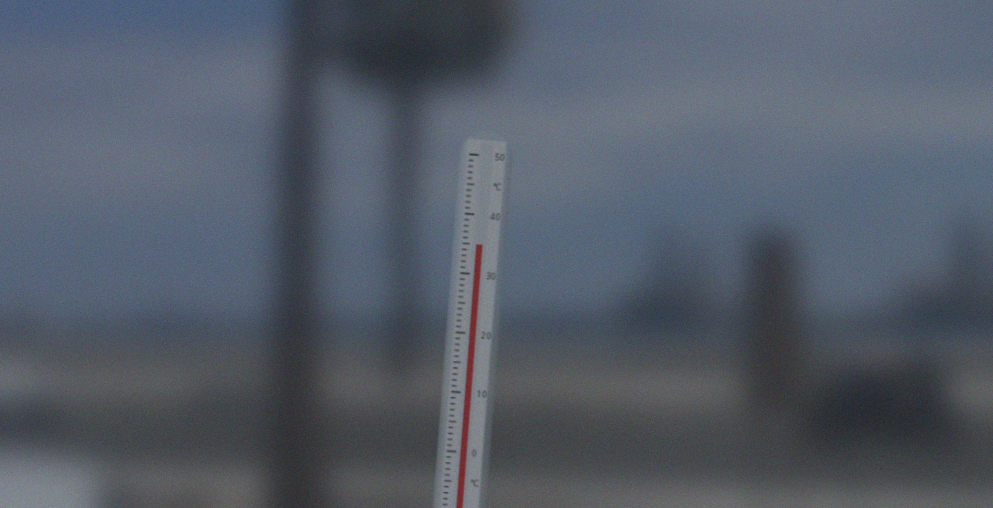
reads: 35°C
